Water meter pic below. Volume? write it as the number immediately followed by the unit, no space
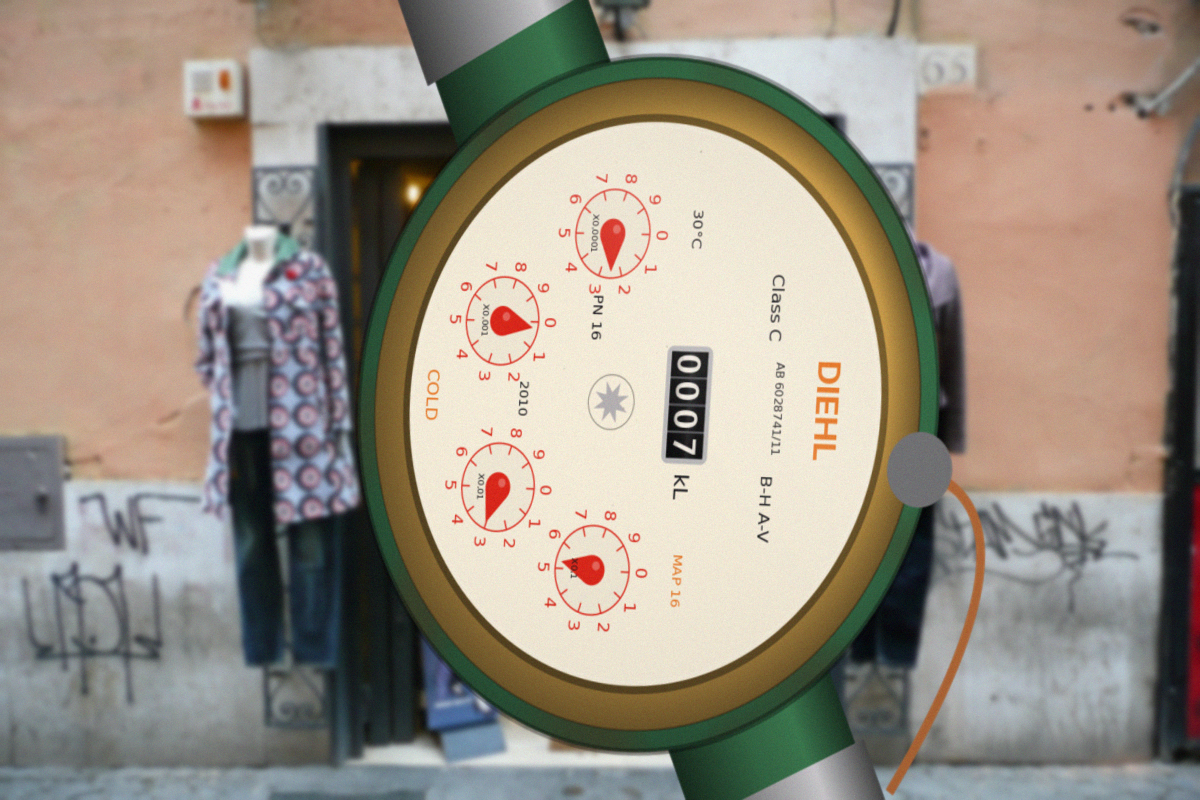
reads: 7.5302kL
